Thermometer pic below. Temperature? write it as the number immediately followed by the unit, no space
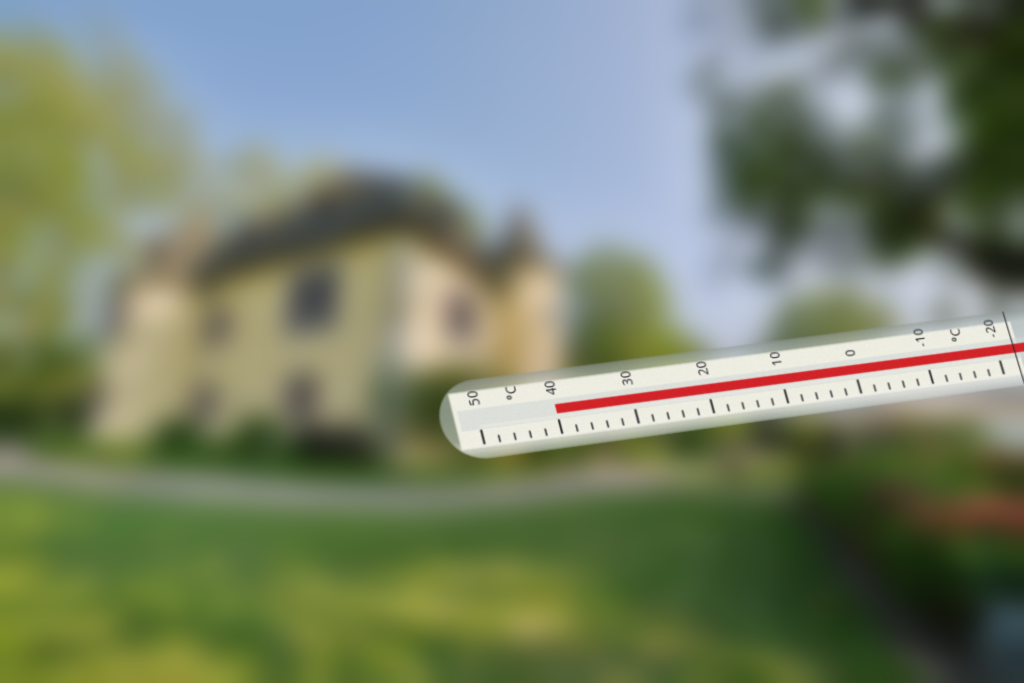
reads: 40°C
